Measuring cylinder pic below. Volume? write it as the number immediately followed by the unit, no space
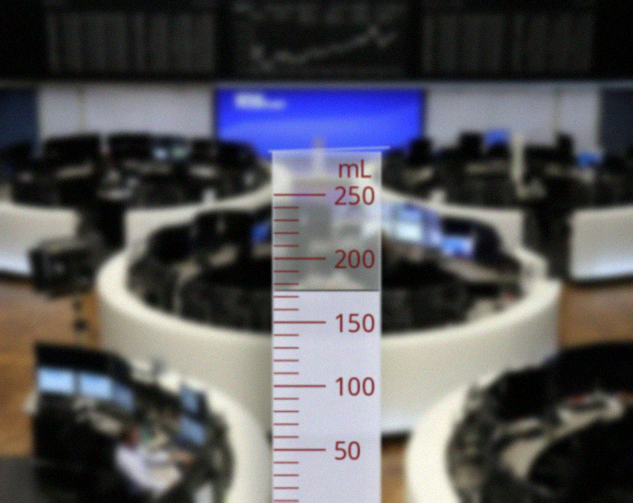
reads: 175mL
